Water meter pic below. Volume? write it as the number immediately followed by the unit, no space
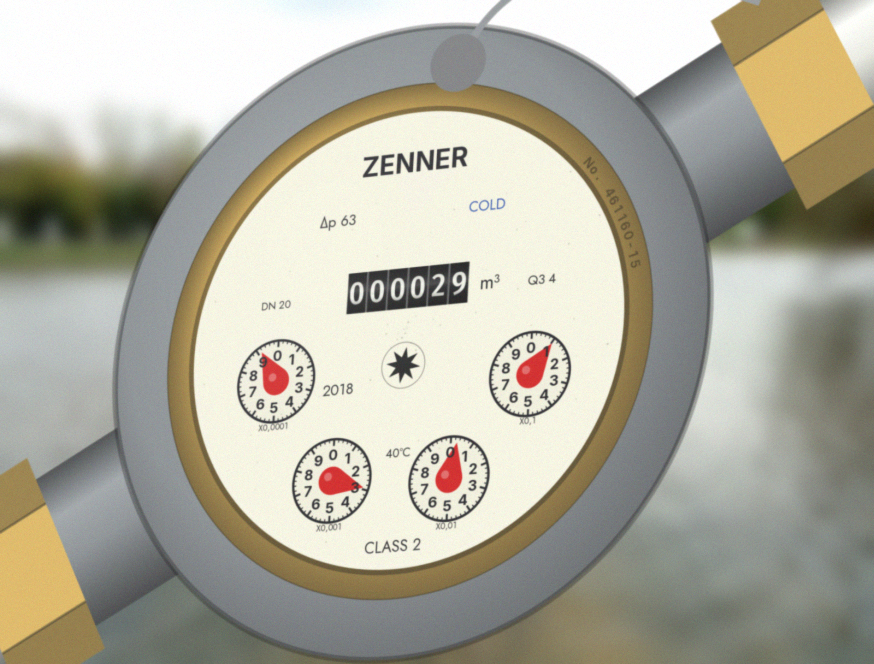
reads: 29.1029m³
